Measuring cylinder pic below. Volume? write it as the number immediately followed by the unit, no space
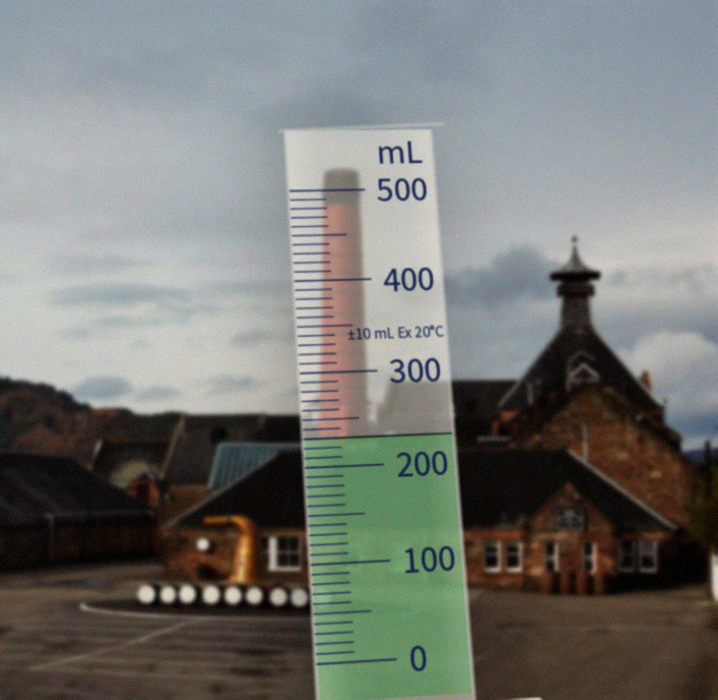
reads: 230mL
